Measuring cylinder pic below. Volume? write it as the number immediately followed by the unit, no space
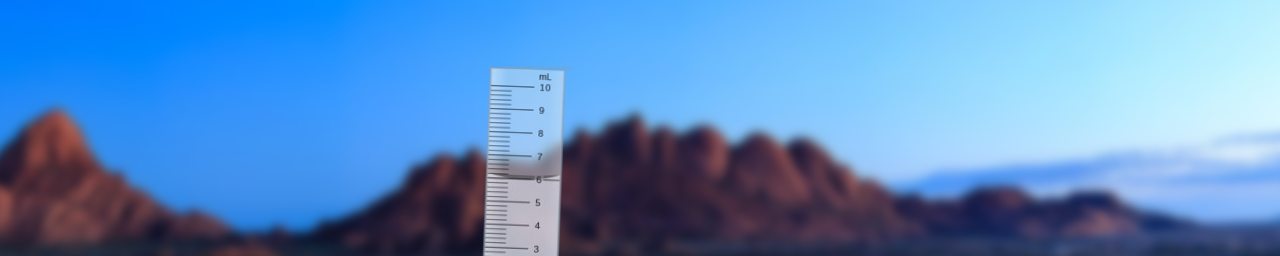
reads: 6mL
